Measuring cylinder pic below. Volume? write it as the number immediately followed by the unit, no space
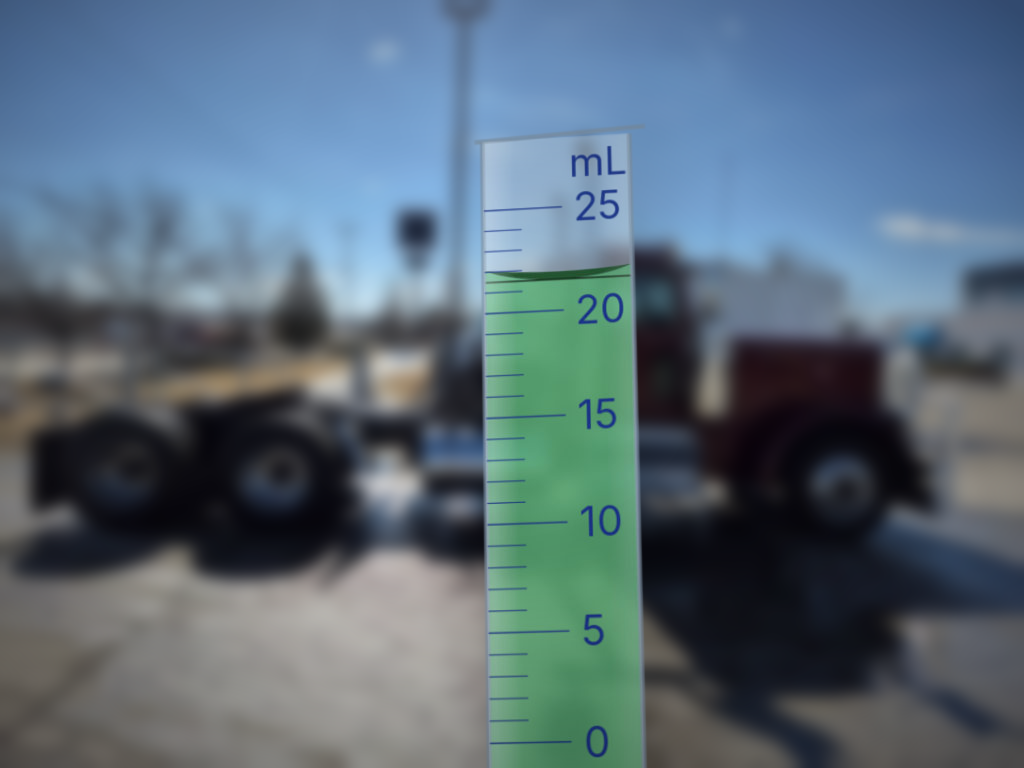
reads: 21.5mL
